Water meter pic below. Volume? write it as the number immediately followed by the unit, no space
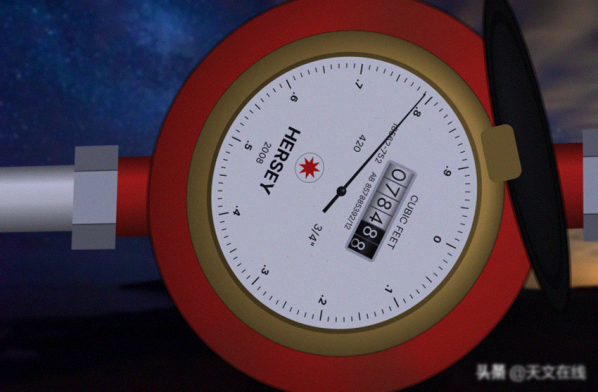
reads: 78487.79ft³
